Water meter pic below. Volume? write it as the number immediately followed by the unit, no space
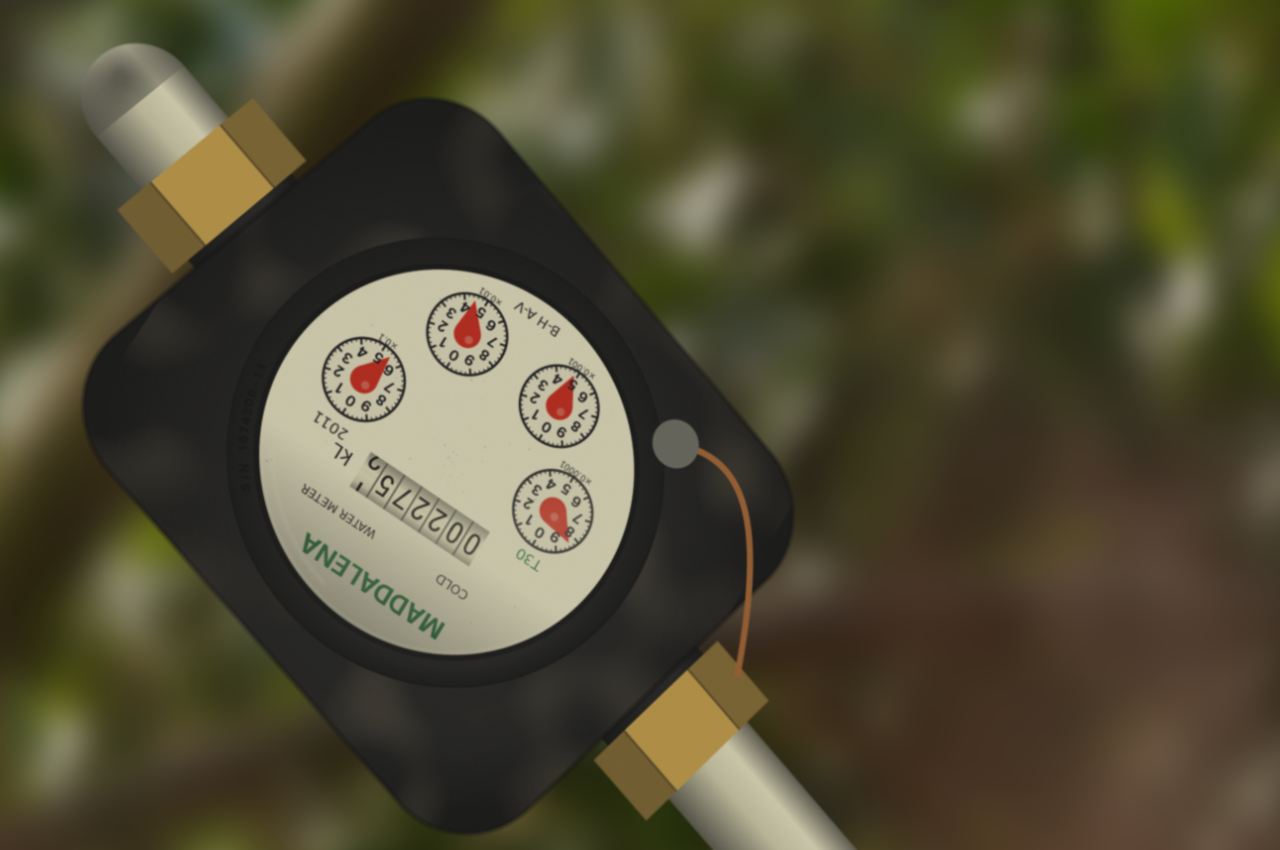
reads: 22751.5448kL
